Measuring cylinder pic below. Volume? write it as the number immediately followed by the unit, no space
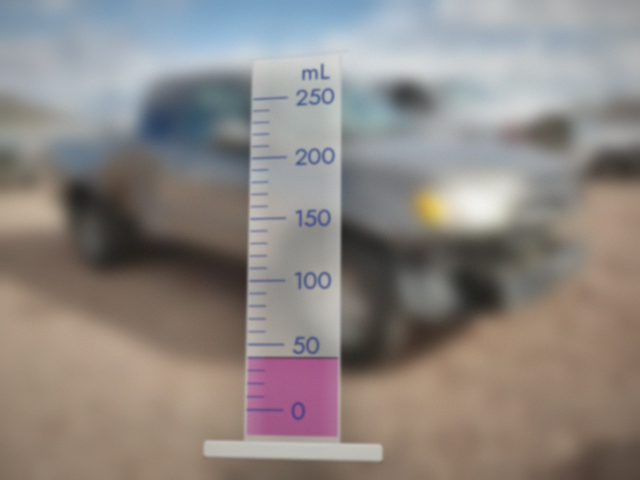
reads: 40mL
